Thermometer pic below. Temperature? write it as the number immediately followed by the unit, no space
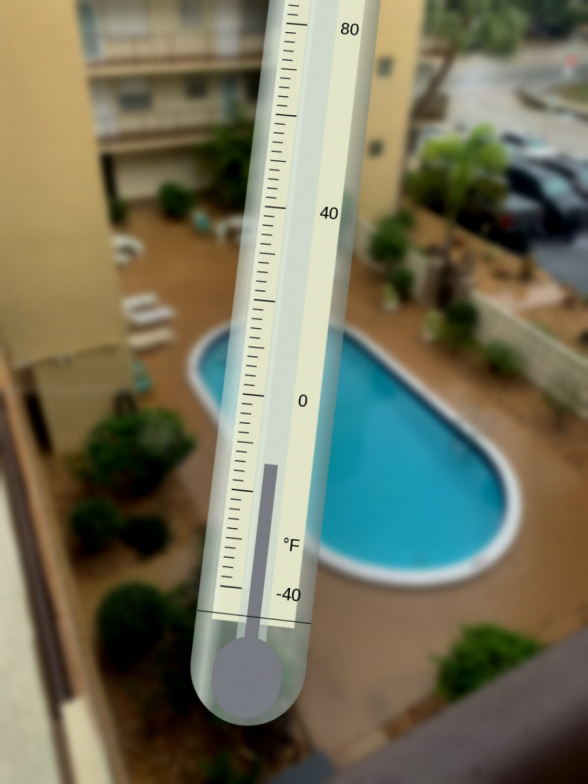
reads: -14°F
